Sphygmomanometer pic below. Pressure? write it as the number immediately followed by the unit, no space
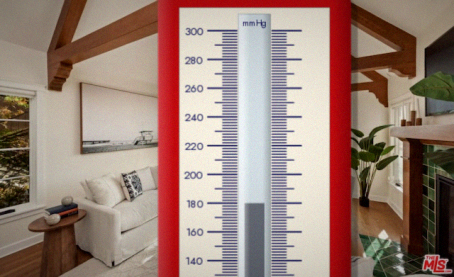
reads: 180mmHg
